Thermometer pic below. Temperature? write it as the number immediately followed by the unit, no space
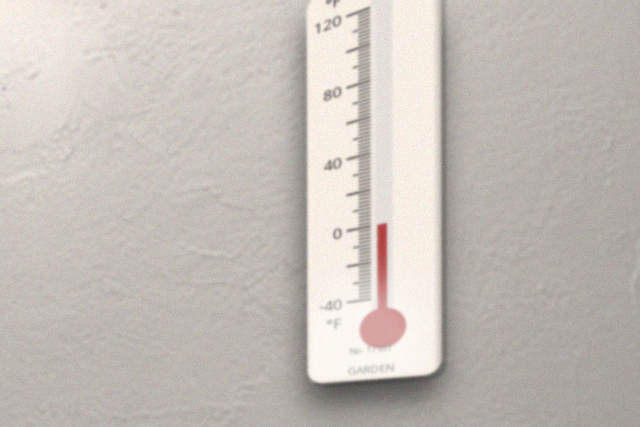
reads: 0°F
